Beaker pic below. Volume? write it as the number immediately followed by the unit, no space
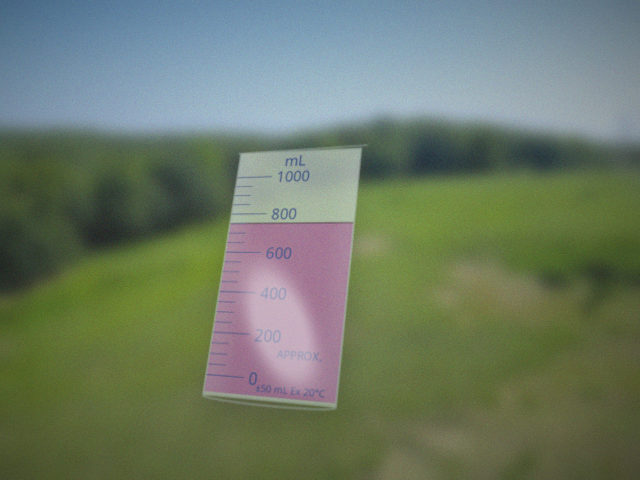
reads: 750mL
